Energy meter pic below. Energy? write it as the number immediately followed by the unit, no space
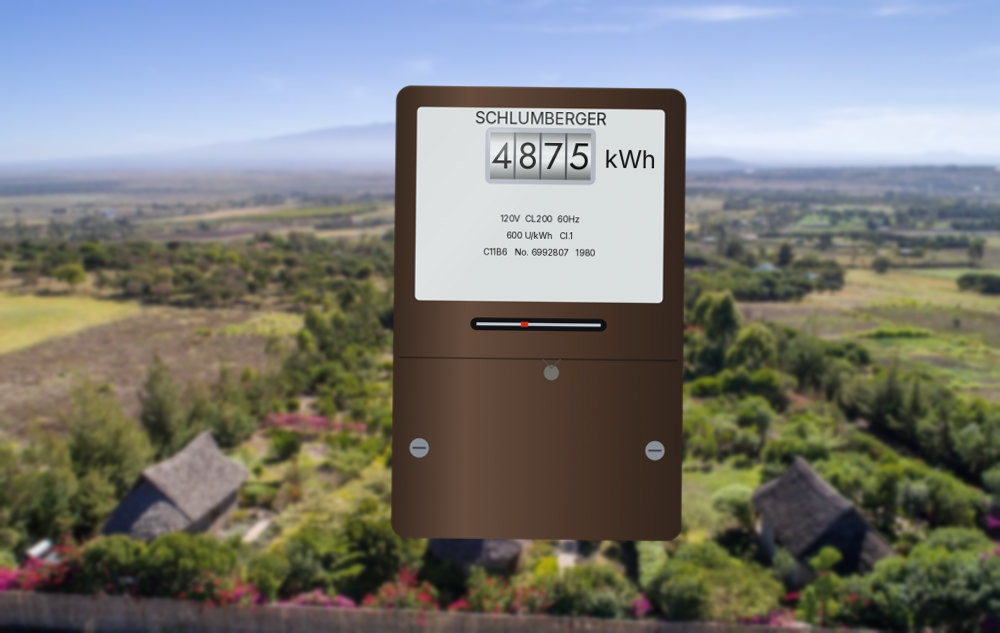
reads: 4875kWh
